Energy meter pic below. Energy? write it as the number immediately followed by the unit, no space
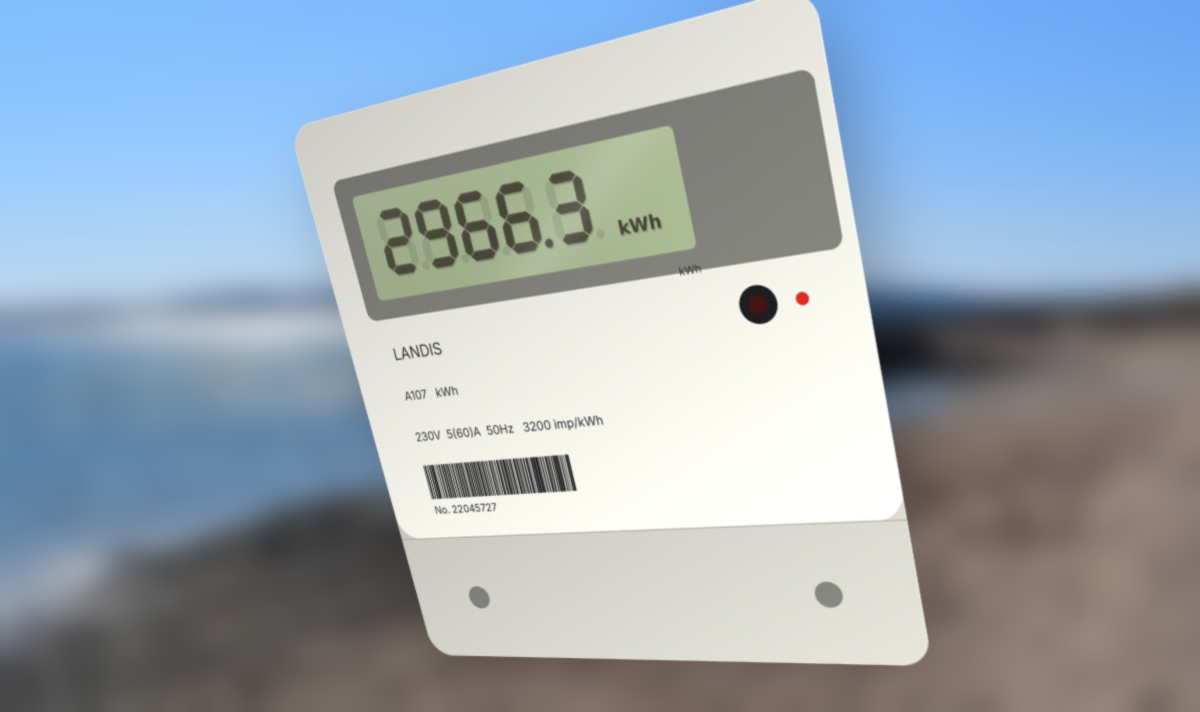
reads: 2966.3kWh
